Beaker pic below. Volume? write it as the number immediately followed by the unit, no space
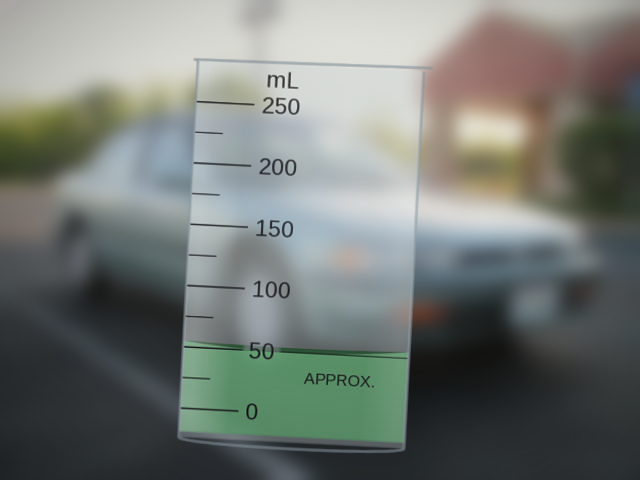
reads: 50mL
